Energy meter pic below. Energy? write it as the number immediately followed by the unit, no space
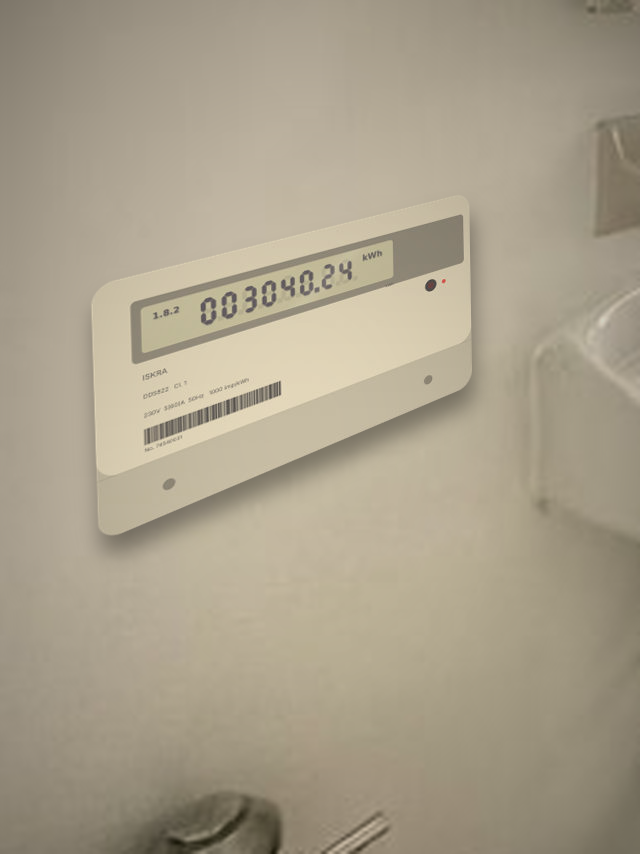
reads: 3040.24kWh
